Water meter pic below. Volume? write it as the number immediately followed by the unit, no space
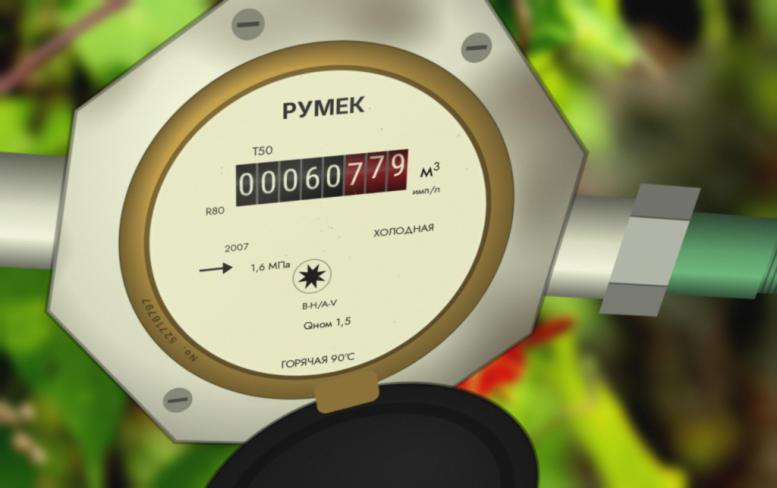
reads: 60.779m³
